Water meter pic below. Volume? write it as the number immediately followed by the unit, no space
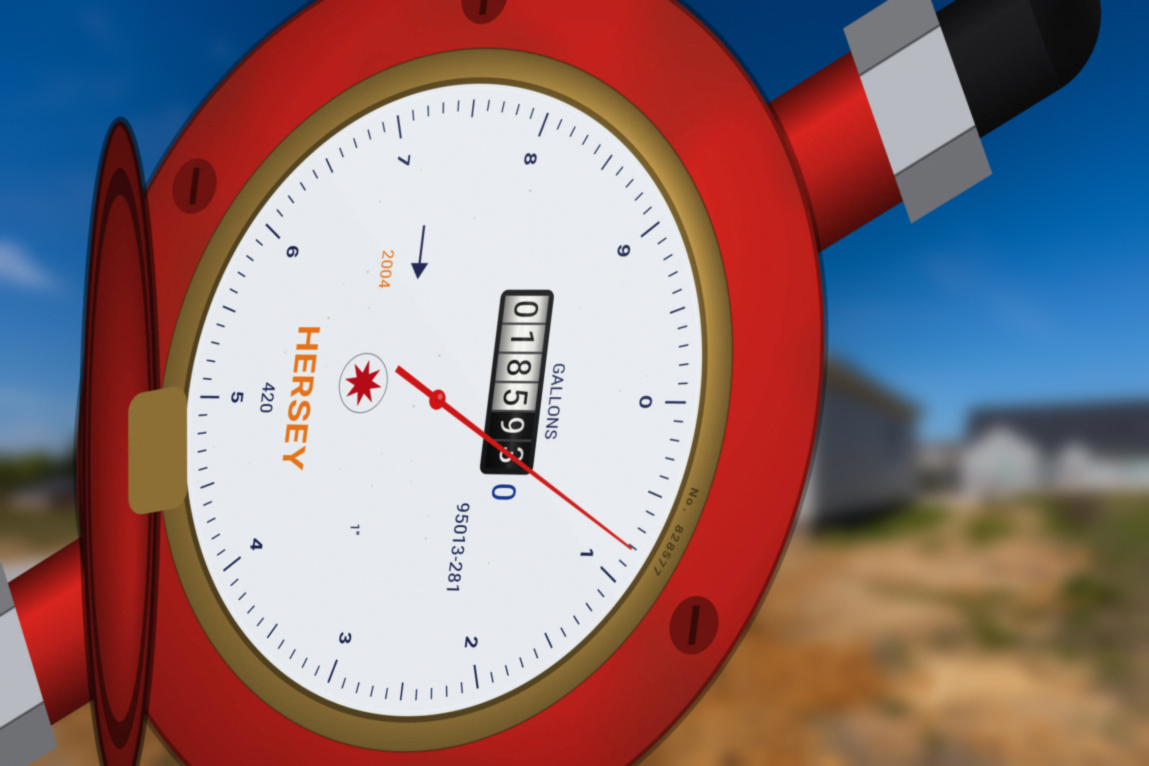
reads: 185930.8gal
